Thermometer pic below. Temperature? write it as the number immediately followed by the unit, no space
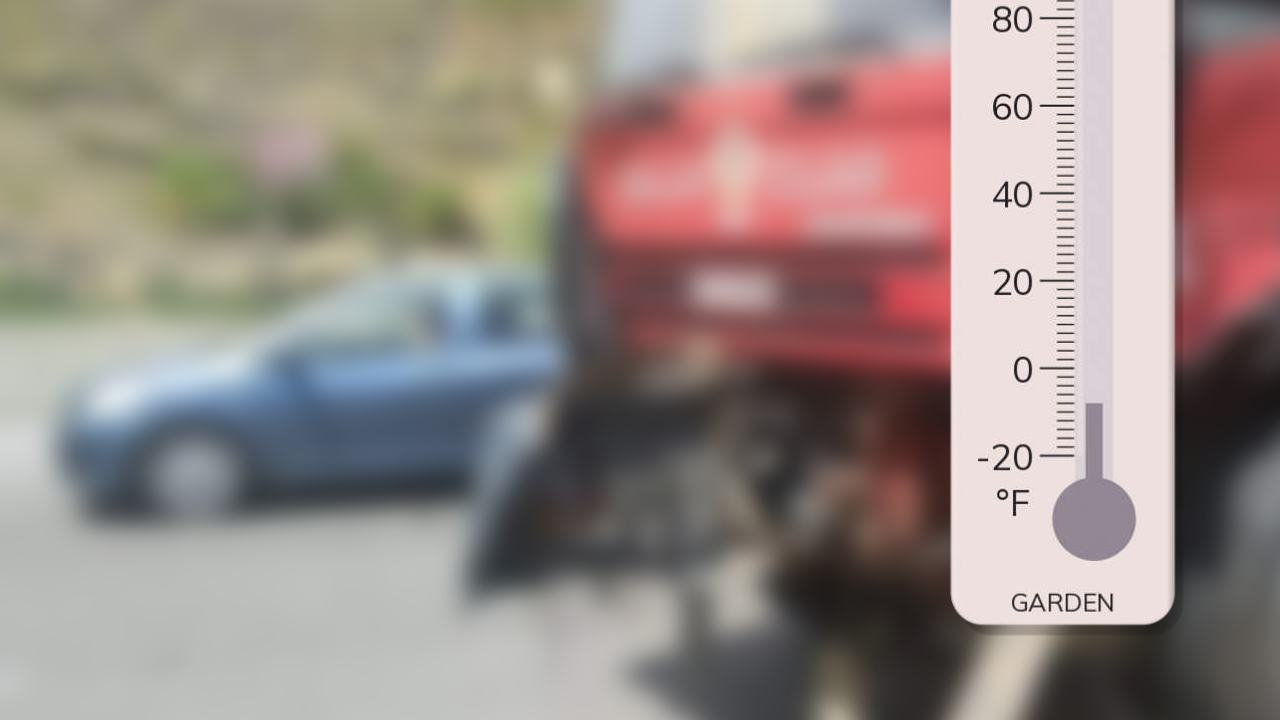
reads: -8°F
